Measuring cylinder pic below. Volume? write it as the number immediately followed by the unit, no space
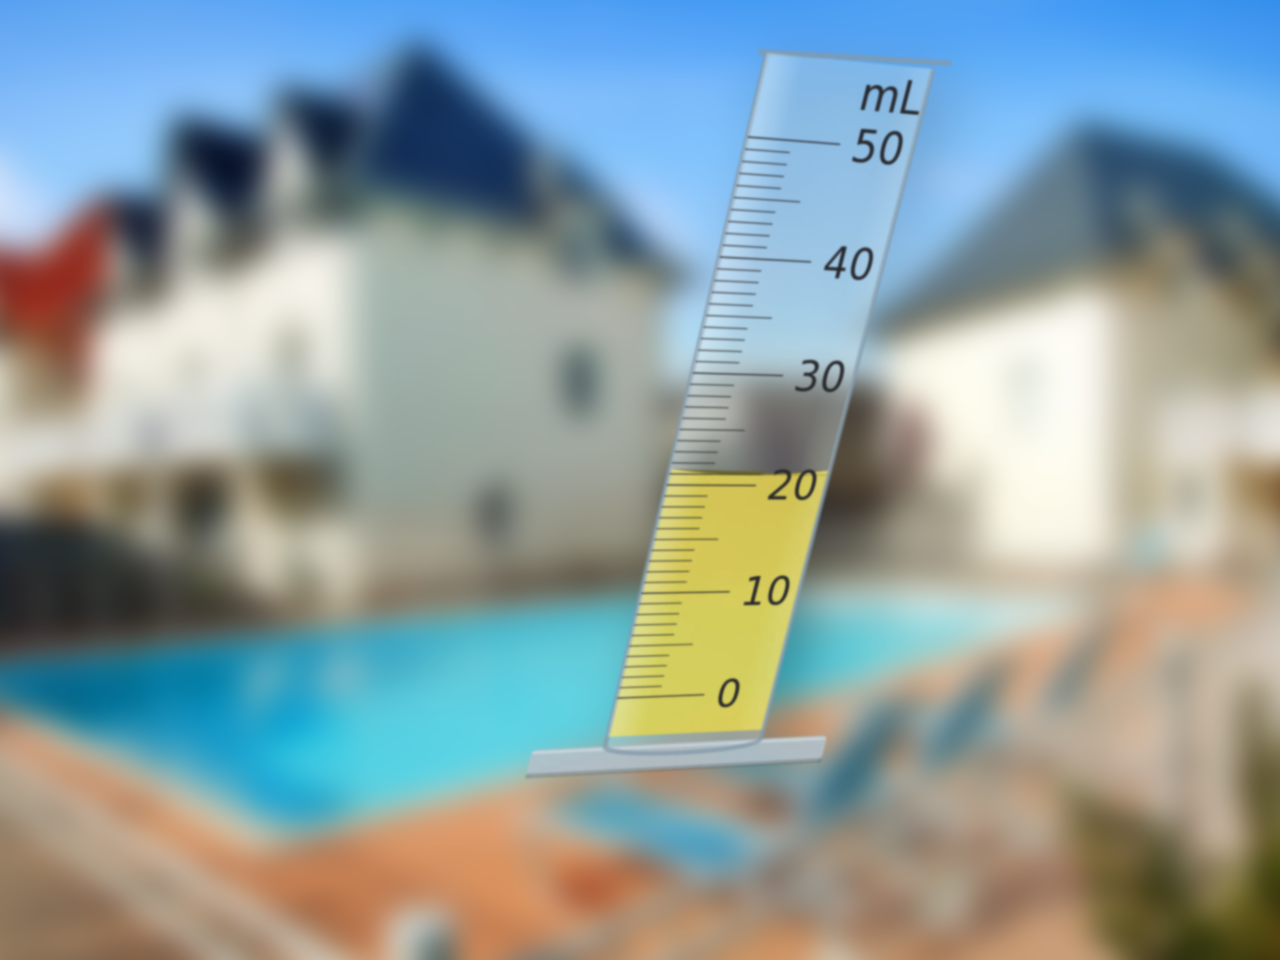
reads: 21mL
